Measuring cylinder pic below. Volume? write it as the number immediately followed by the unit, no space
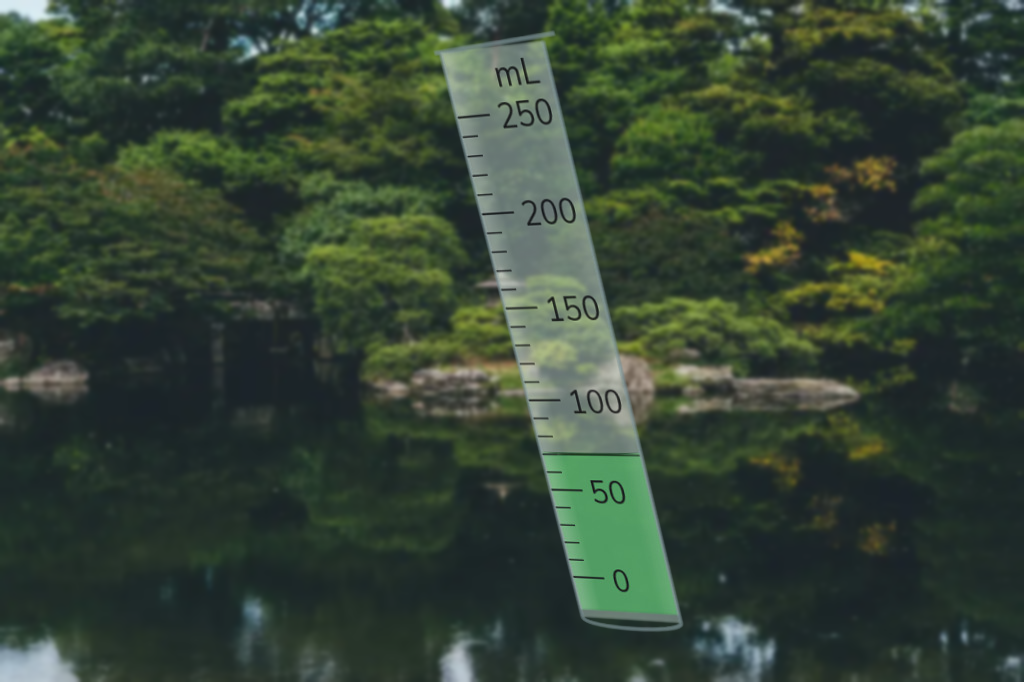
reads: 70mL
